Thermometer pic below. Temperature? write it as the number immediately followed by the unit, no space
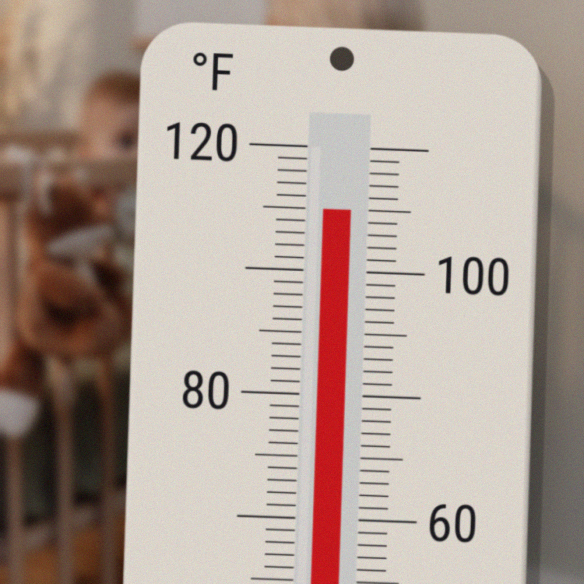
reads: 110°F
